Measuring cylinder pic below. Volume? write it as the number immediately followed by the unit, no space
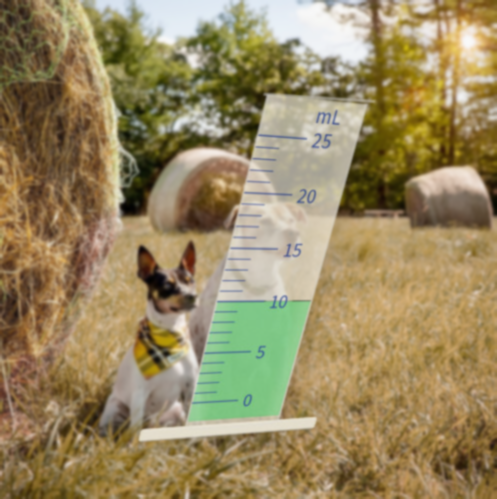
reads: 10mL
